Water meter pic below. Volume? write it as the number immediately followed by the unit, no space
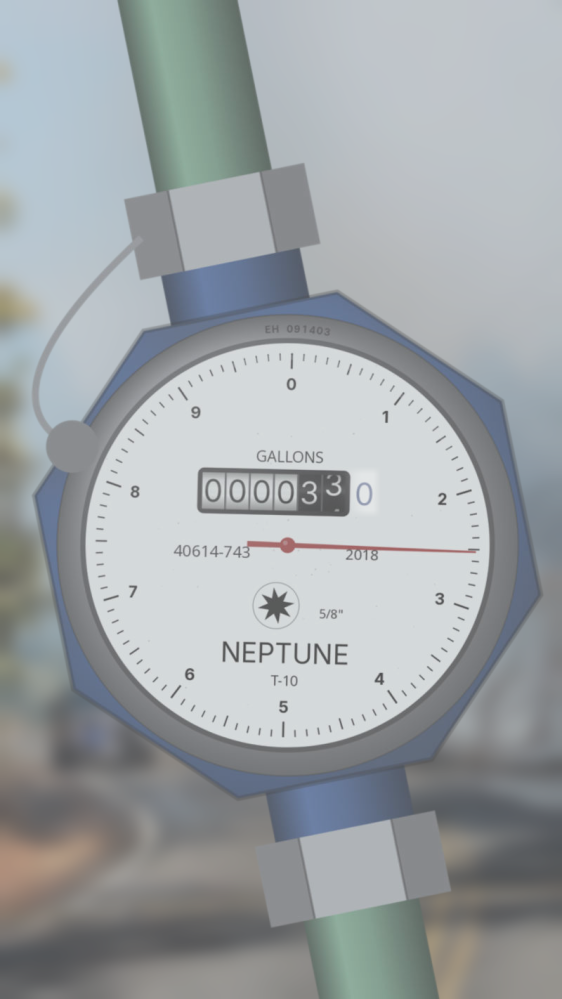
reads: 332.5gal
